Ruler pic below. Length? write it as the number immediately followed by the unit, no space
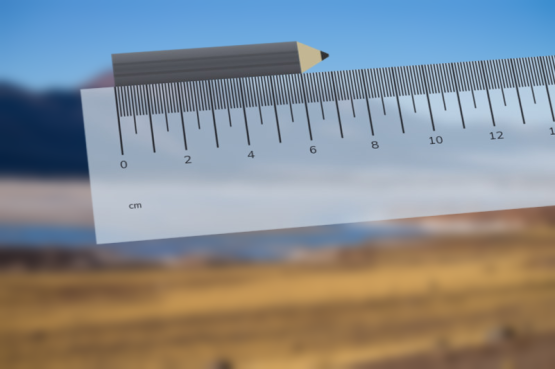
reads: 7cm
